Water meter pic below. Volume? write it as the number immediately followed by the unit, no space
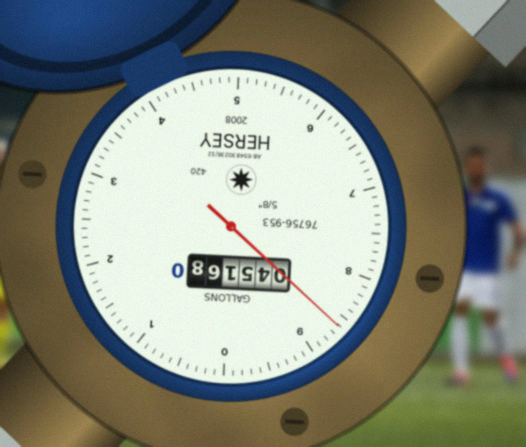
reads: 451678.6gal
